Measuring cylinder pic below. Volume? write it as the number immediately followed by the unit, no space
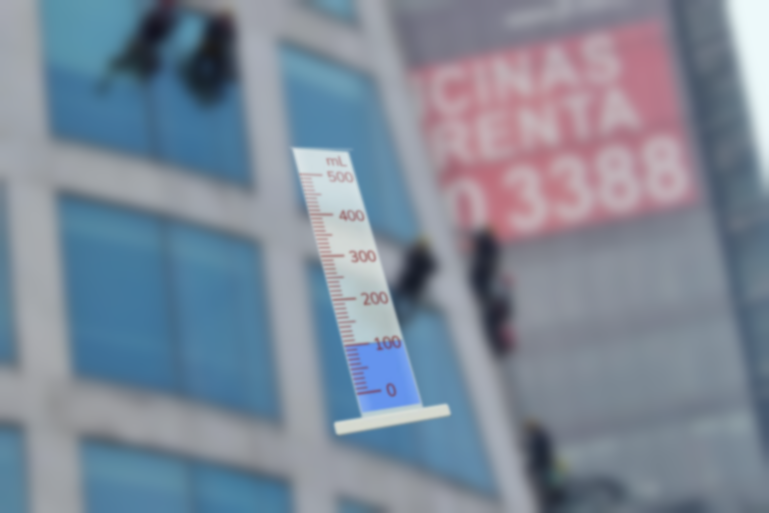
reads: 100mL
